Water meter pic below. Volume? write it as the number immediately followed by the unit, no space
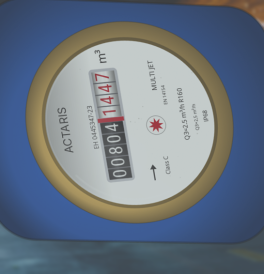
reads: 804.1447m³
